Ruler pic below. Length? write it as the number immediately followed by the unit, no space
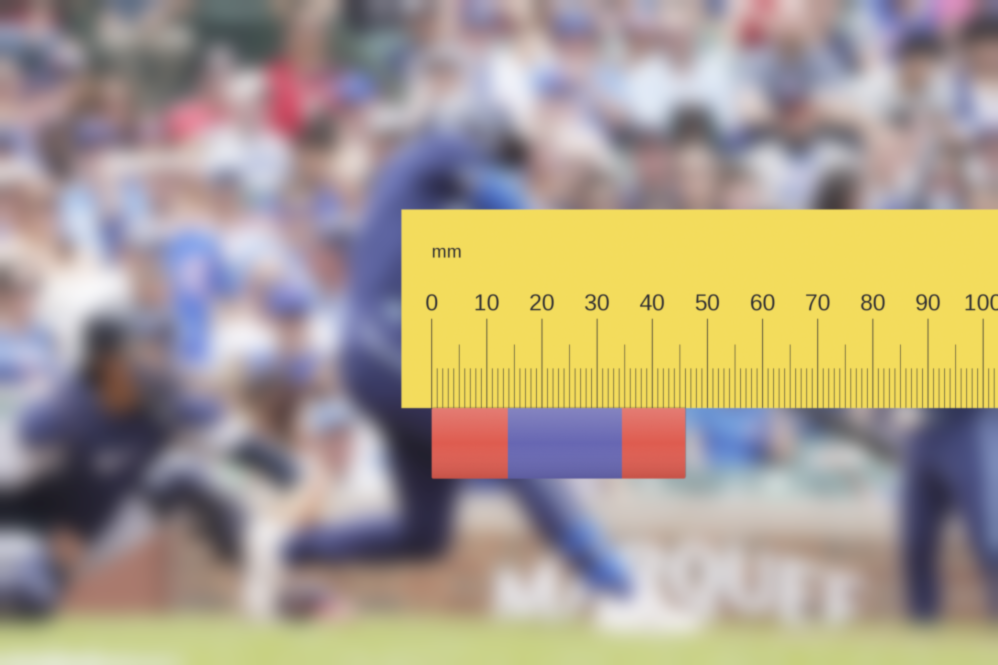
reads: 46mm
